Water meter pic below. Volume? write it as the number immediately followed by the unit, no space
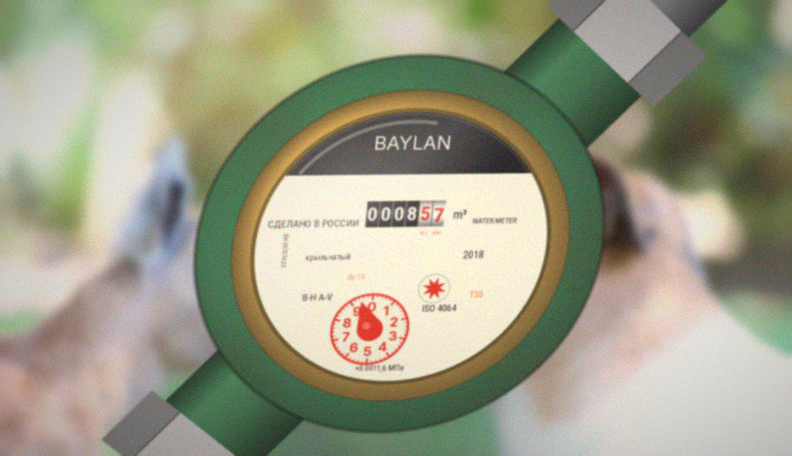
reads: 8.569m³
